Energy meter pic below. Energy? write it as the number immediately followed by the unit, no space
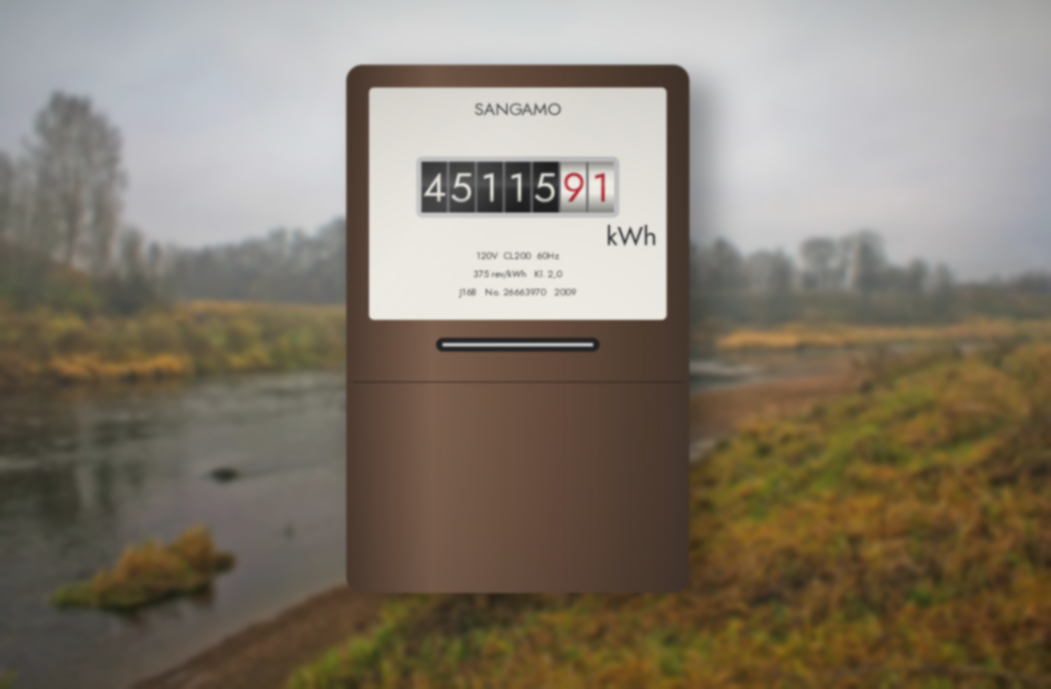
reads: 45115.91kWh
